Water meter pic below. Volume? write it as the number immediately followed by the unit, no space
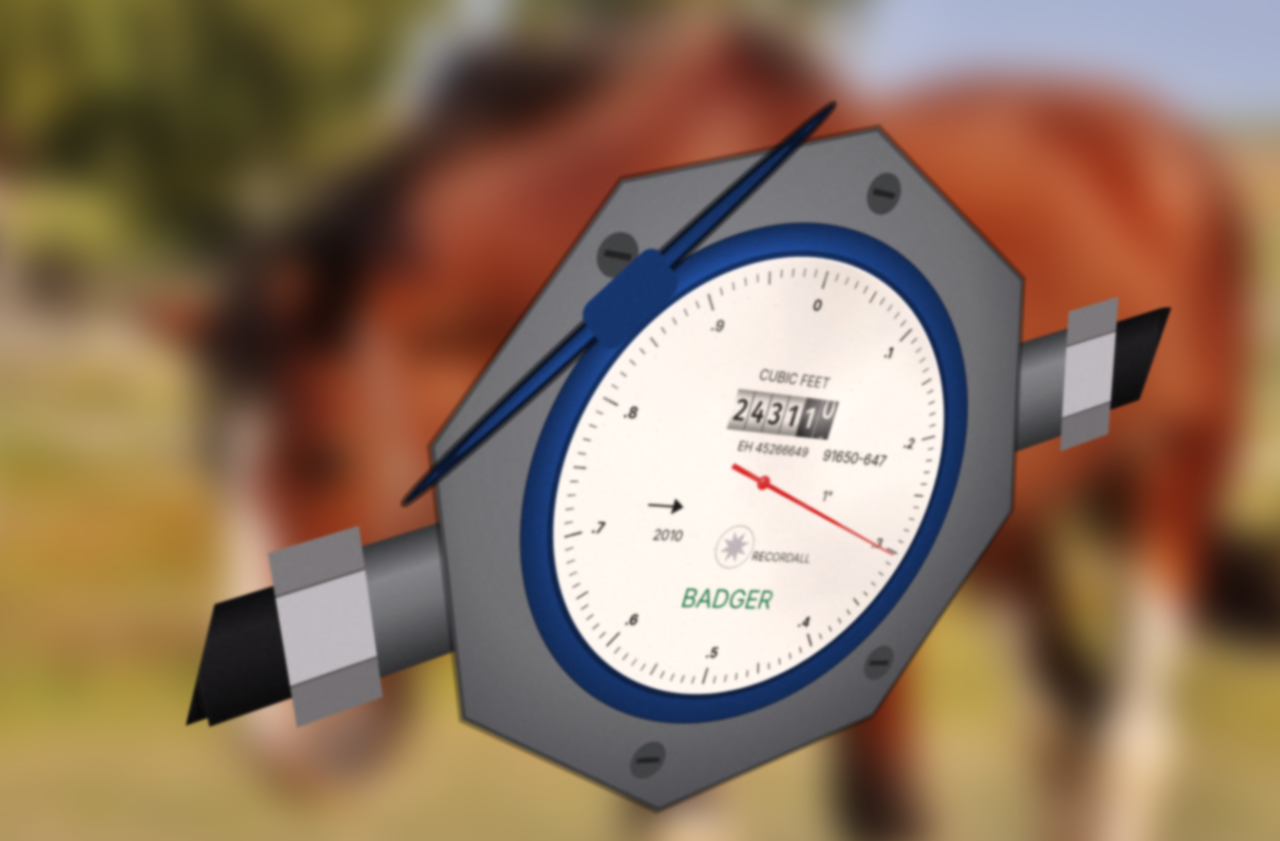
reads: 243110.30ft³
